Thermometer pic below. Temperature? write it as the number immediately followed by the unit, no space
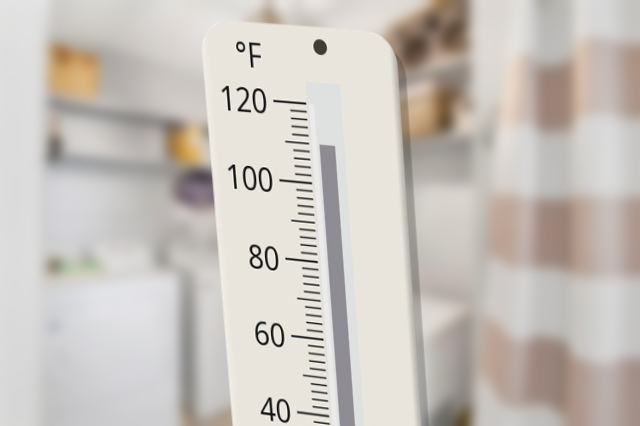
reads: 110°F
